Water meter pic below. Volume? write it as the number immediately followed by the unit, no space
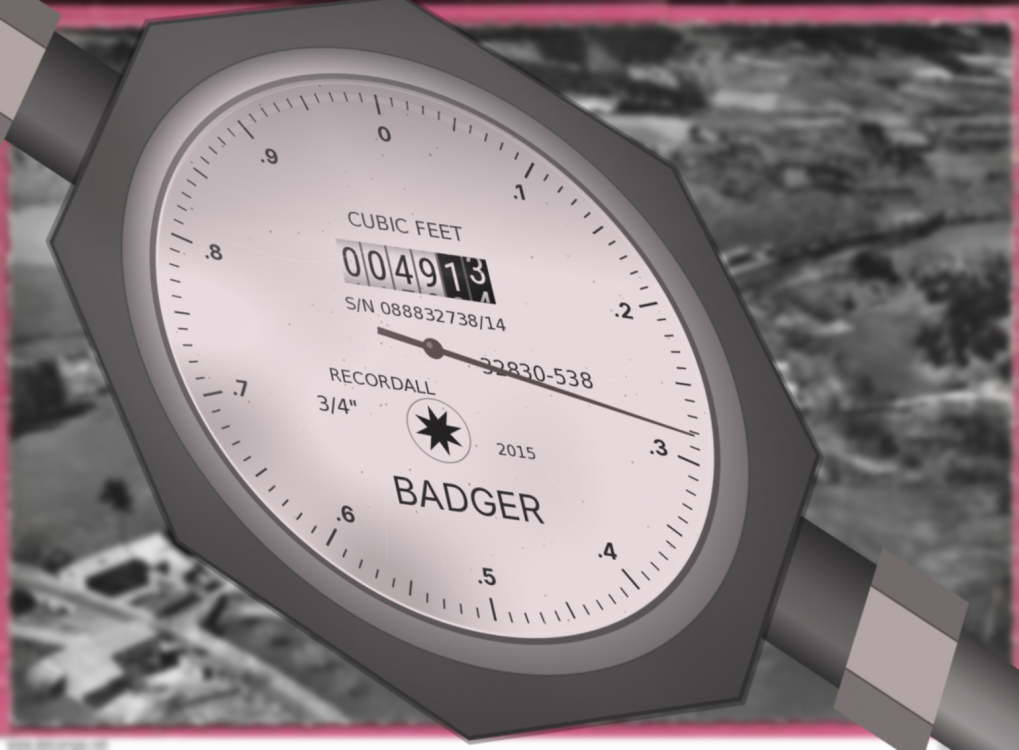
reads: 4913.28ft³
